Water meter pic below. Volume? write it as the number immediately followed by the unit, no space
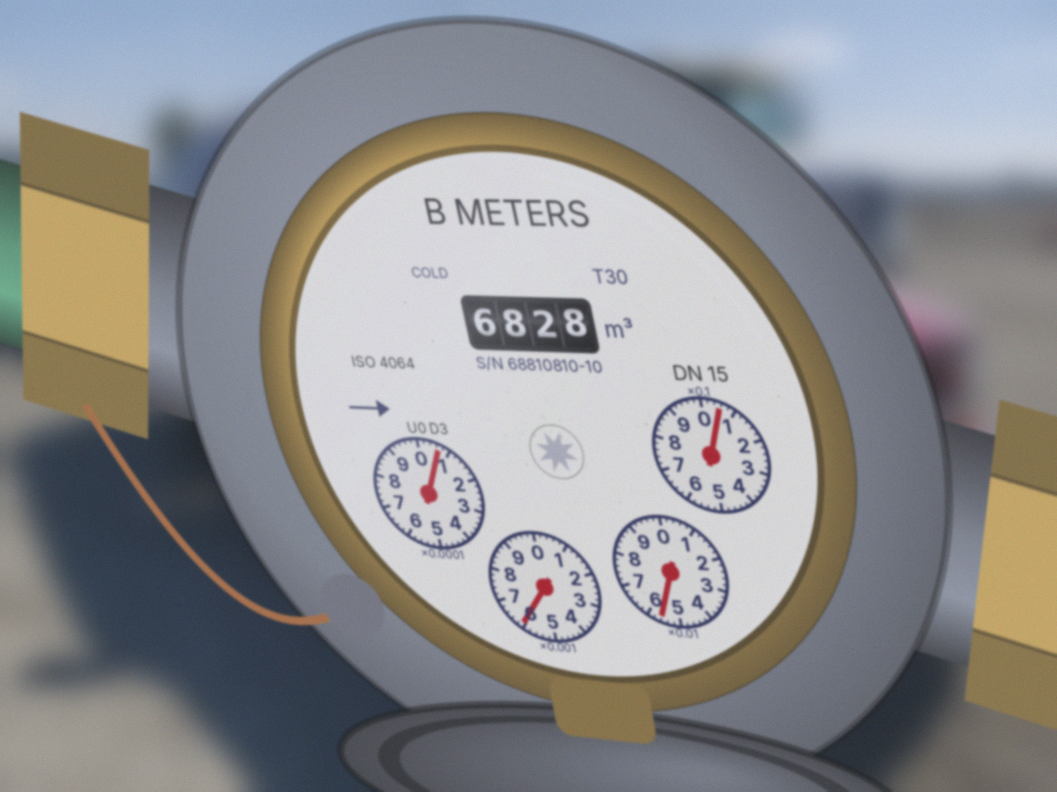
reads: 6828.0560m³
